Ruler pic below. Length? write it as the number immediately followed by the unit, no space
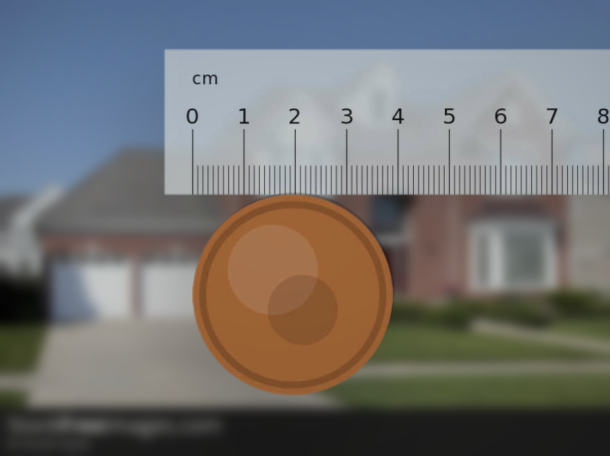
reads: 3.9cm
